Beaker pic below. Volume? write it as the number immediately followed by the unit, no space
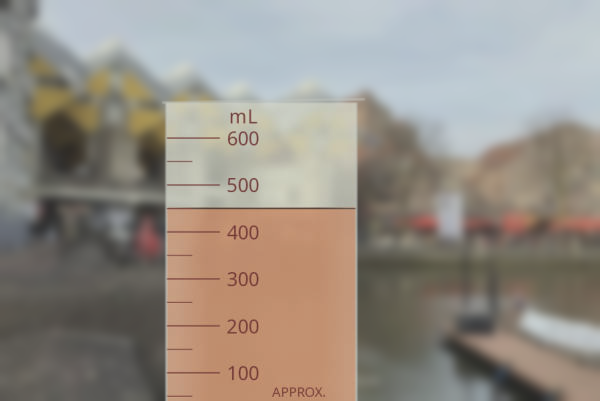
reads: 450mL
